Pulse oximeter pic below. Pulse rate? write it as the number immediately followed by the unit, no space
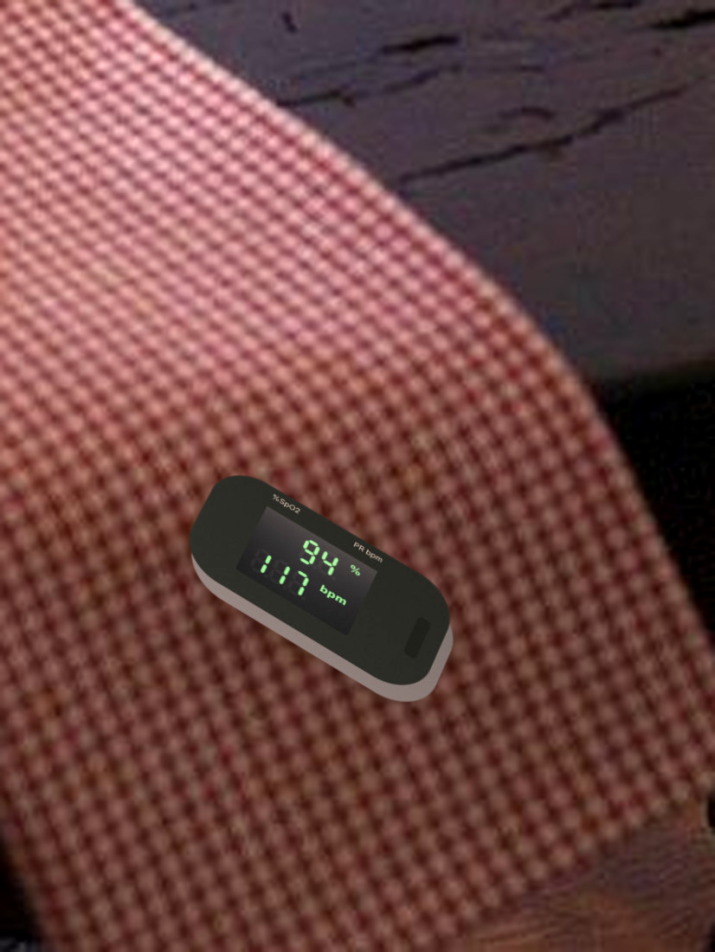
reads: 117bpm
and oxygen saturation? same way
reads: 94%
